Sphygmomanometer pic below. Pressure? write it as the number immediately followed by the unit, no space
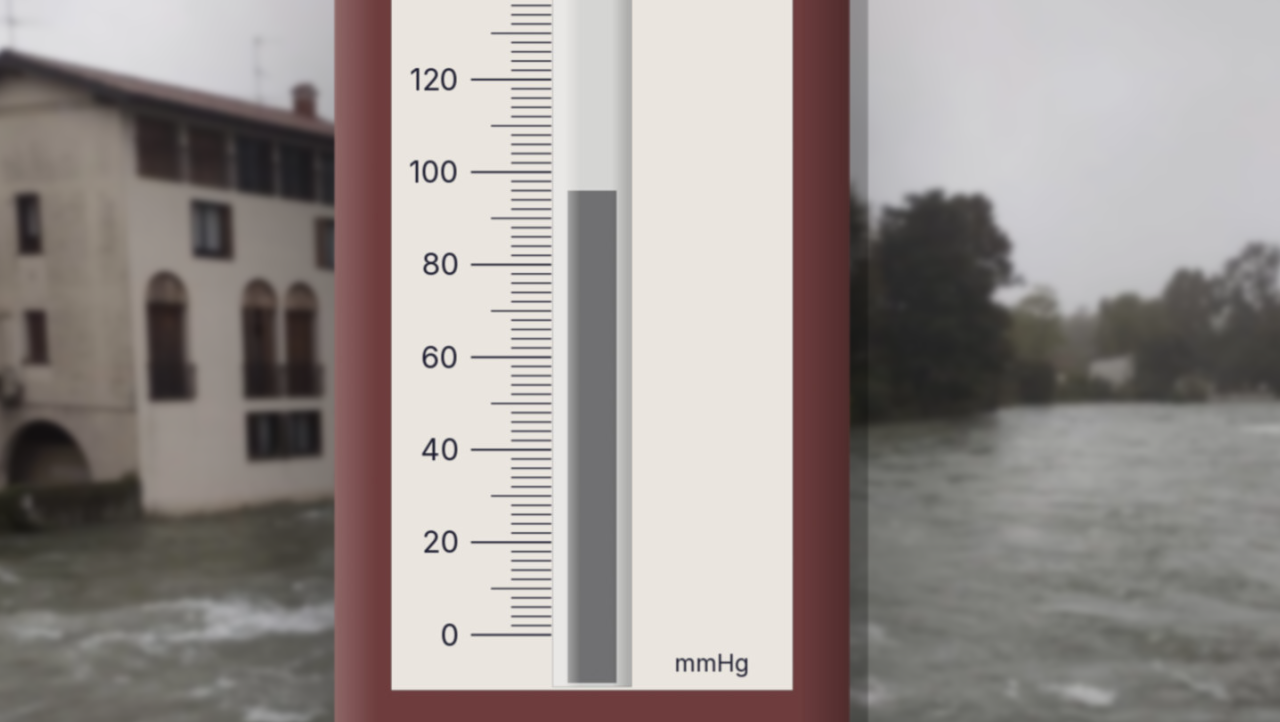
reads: 96mmHg
